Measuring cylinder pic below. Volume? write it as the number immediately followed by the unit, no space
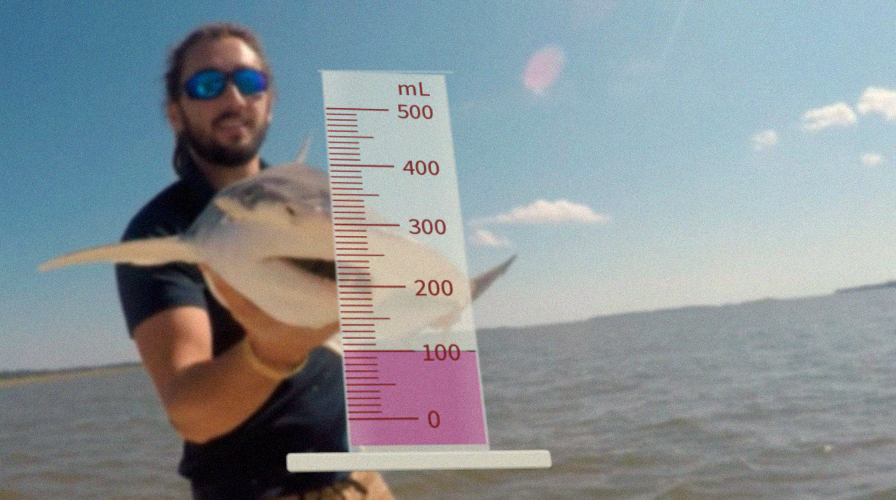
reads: 100mL
